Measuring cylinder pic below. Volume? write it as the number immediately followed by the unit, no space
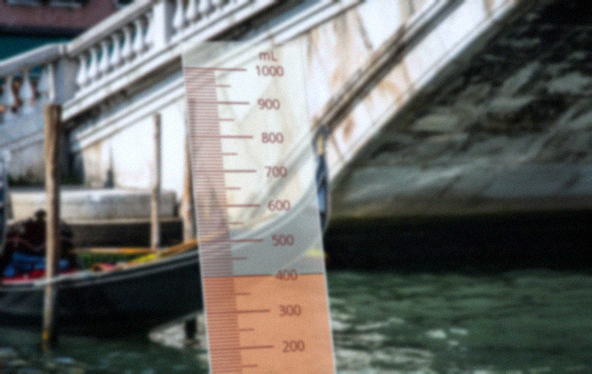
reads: 400mL
